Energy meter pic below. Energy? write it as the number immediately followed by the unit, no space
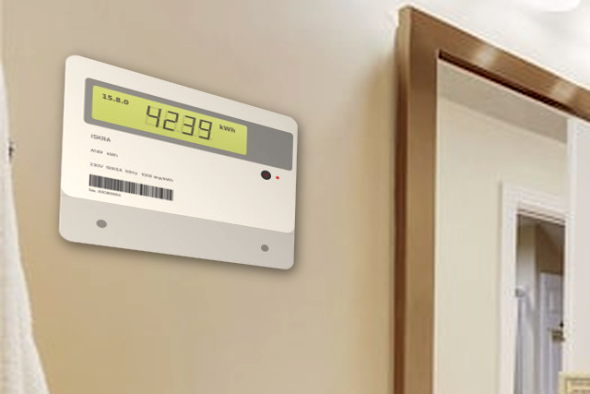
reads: 4239kWh
